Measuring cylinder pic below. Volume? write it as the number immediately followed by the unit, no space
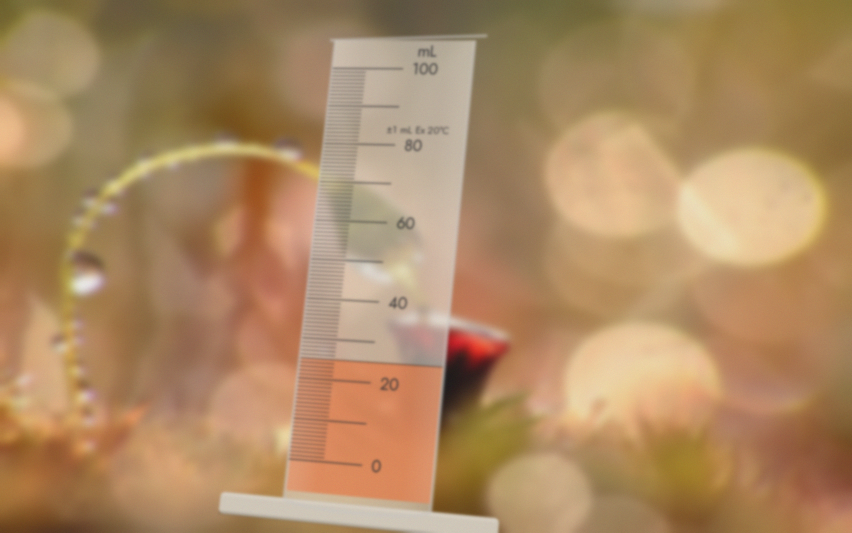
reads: 25mL
